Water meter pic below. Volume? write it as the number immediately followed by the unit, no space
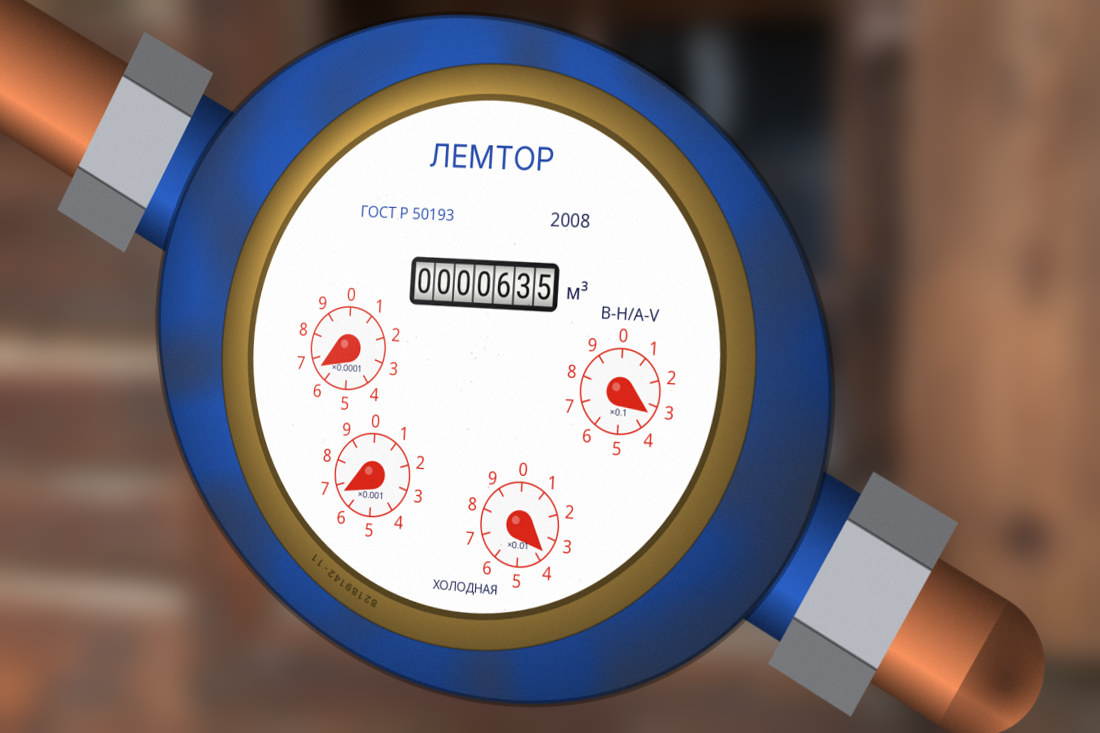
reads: 635.3366m³
